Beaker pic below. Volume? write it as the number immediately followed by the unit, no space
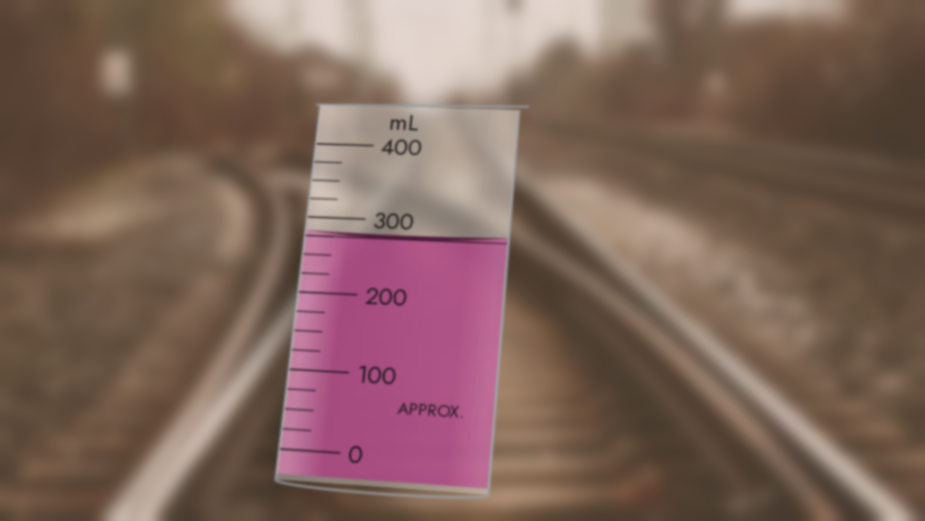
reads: 275mL
